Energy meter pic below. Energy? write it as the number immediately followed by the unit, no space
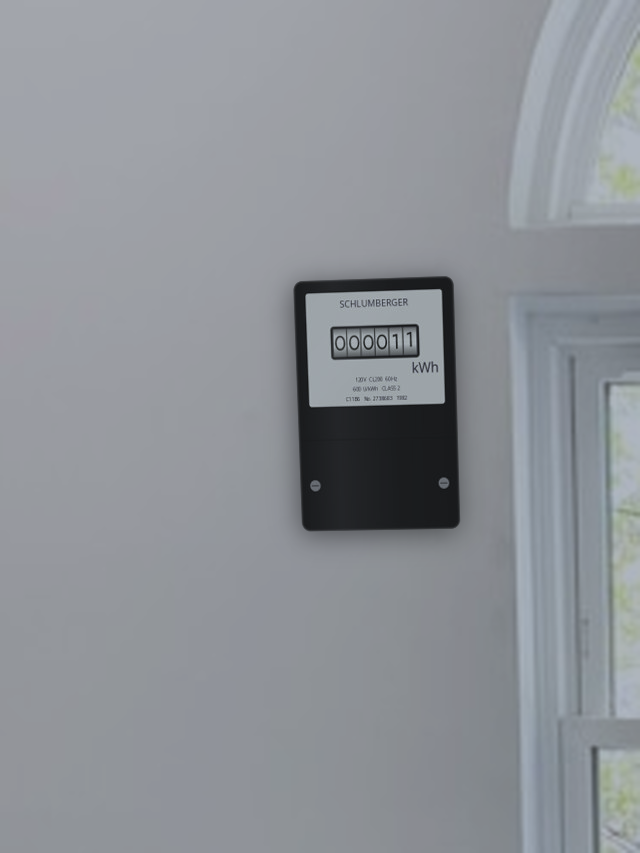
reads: 11kWh
